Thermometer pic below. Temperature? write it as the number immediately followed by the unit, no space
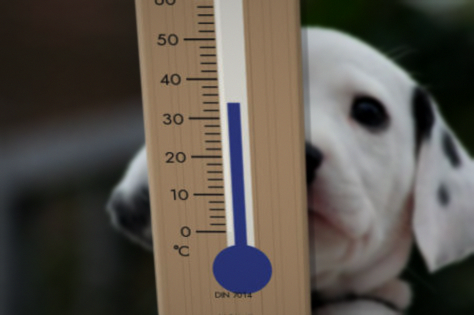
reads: 34°C
